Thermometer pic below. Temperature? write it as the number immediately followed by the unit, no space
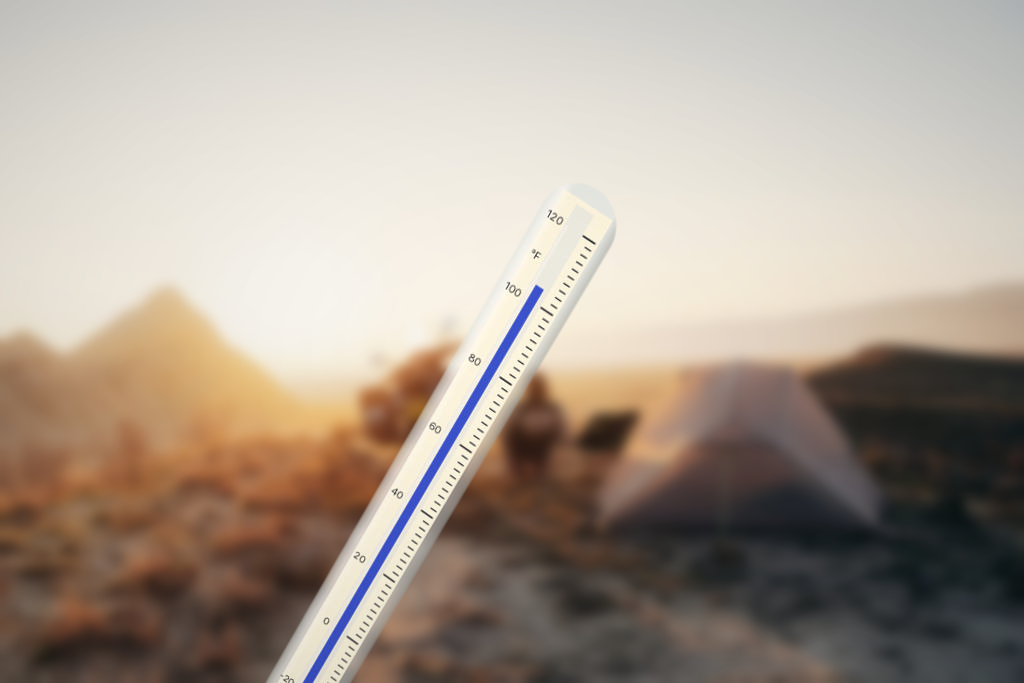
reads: 104°F
